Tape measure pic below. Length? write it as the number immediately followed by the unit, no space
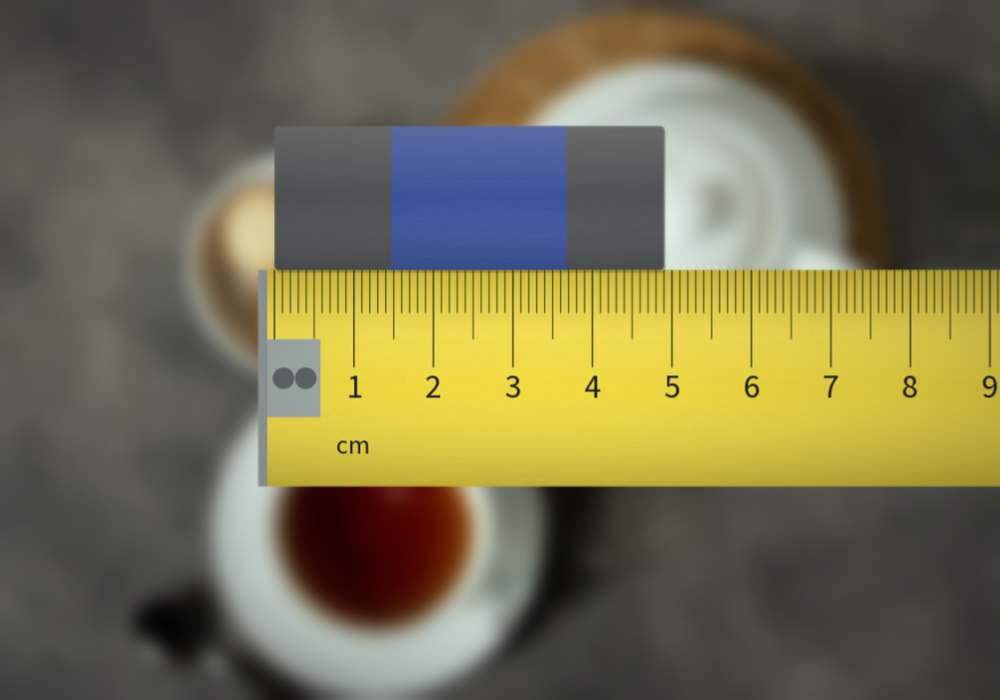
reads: 4.9cm
